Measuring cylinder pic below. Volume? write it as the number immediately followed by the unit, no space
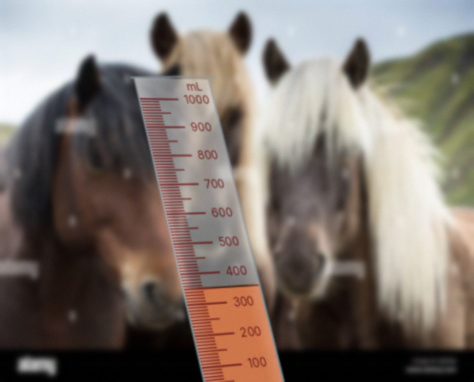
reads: 350mL
